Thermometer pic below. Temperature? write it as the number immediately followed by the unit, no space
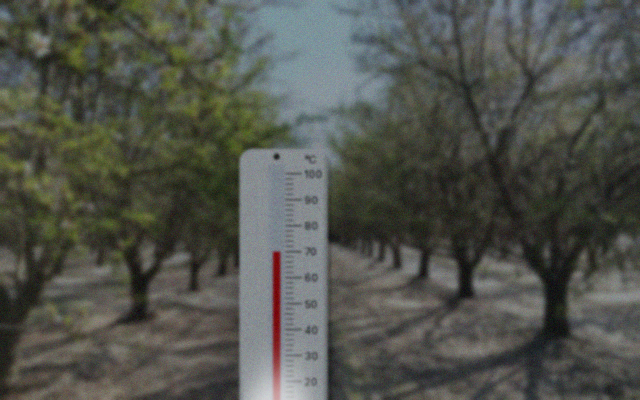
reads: 70°C
